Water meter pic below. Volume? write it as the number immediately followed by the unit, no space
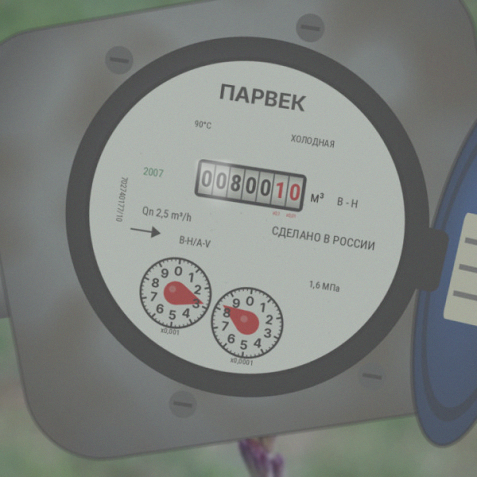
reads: 800.1028m³
